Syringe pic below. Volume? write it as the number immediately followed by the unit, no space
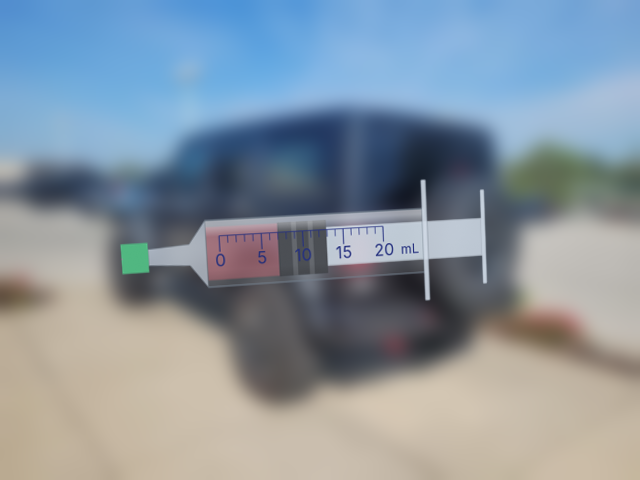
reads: 7mL
